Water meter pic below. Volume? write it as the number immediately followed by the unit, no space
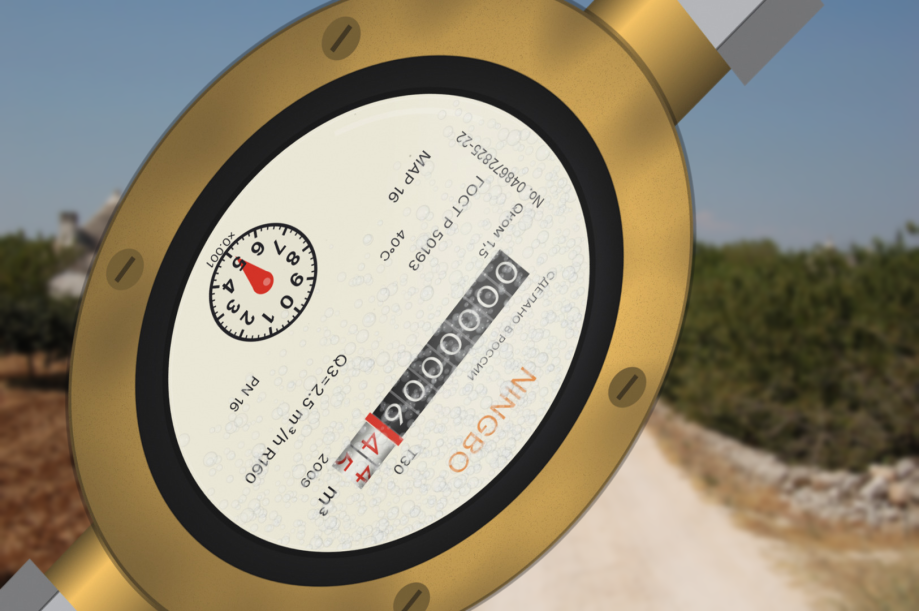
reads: 6.445m³
